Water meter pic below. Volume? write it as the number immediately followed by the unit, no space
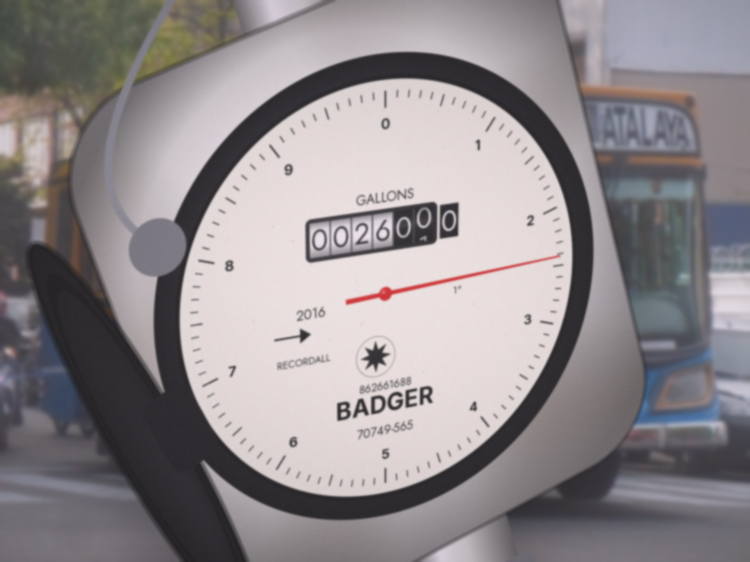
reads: 26002.4gal
